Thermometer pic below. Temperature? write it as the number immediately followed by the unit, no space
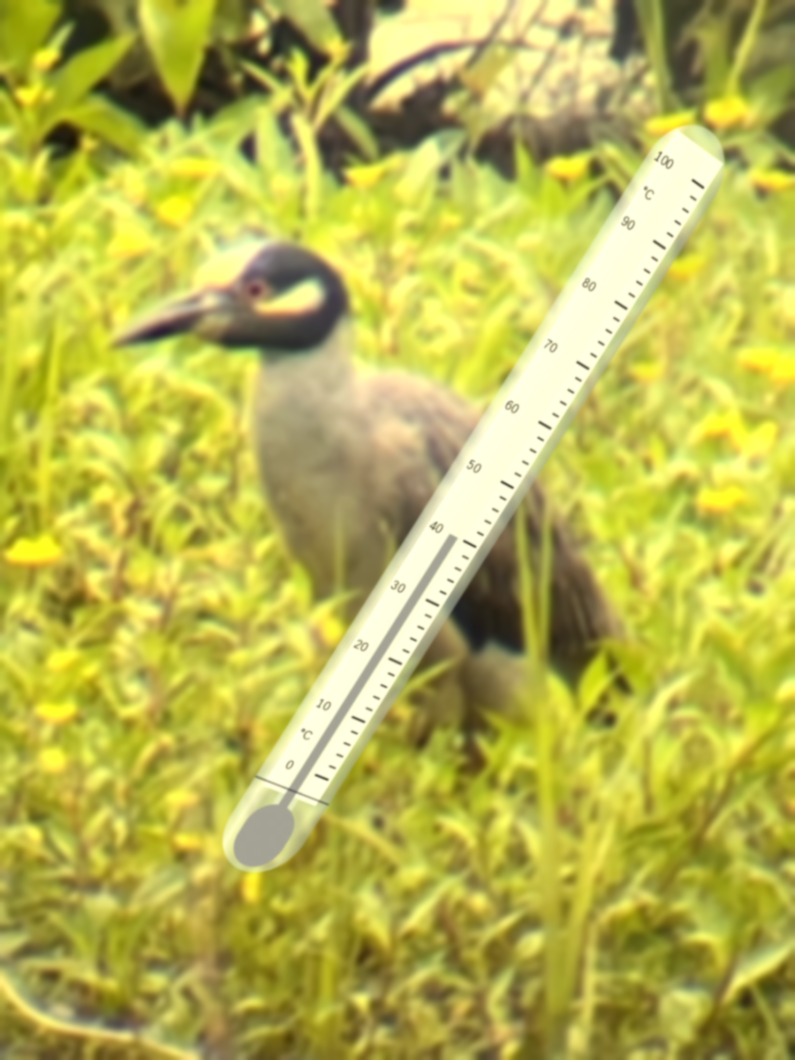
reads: 40°C
